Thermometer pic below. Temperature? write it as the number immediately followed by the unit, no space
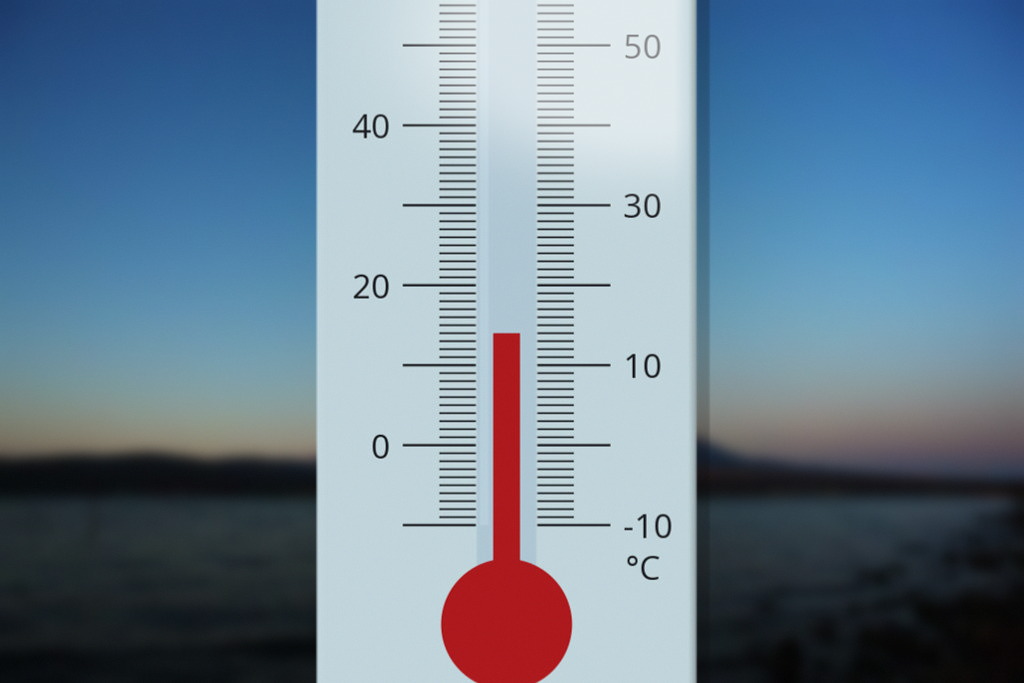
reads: 14°C
